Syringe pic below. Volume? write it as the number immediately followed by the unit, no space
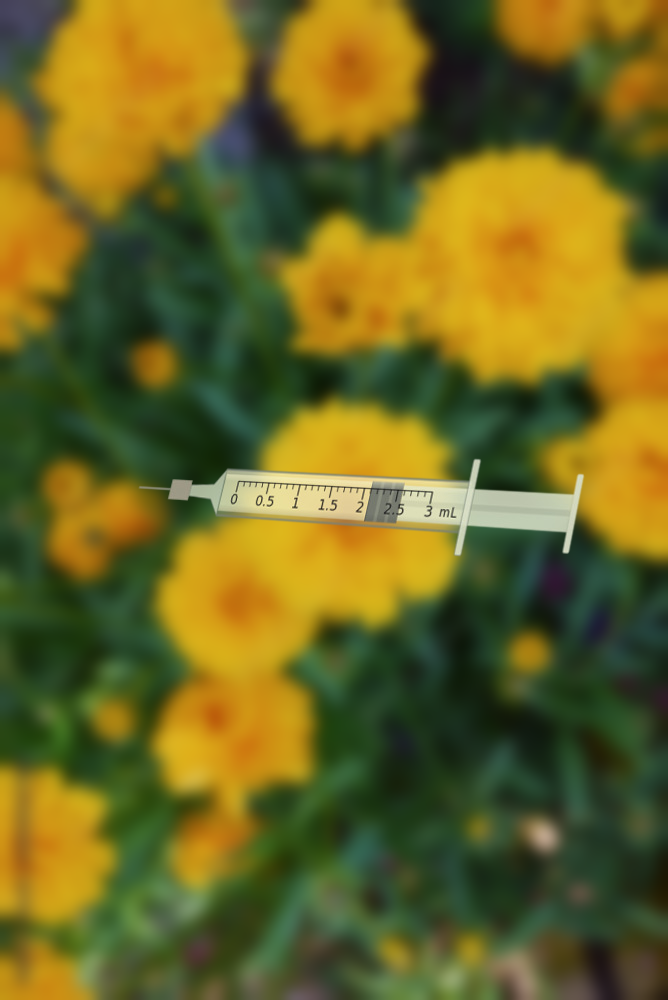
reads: 2.1mL
